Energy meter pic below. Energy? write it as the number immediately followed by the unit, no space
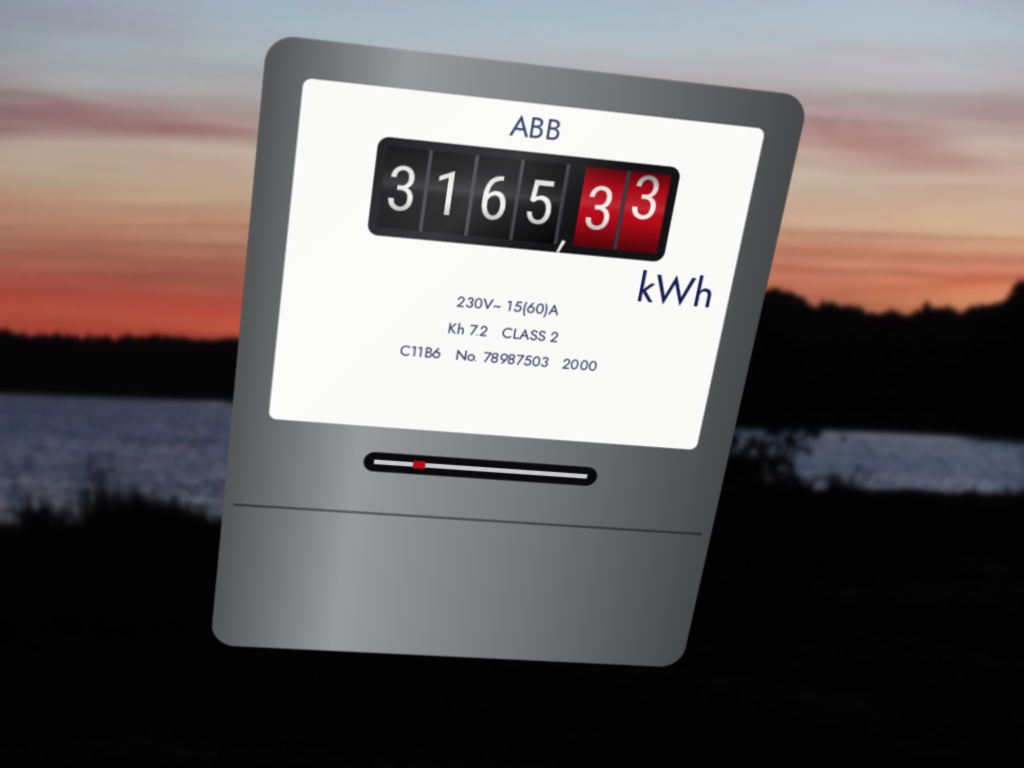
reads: 3165.33kWh
